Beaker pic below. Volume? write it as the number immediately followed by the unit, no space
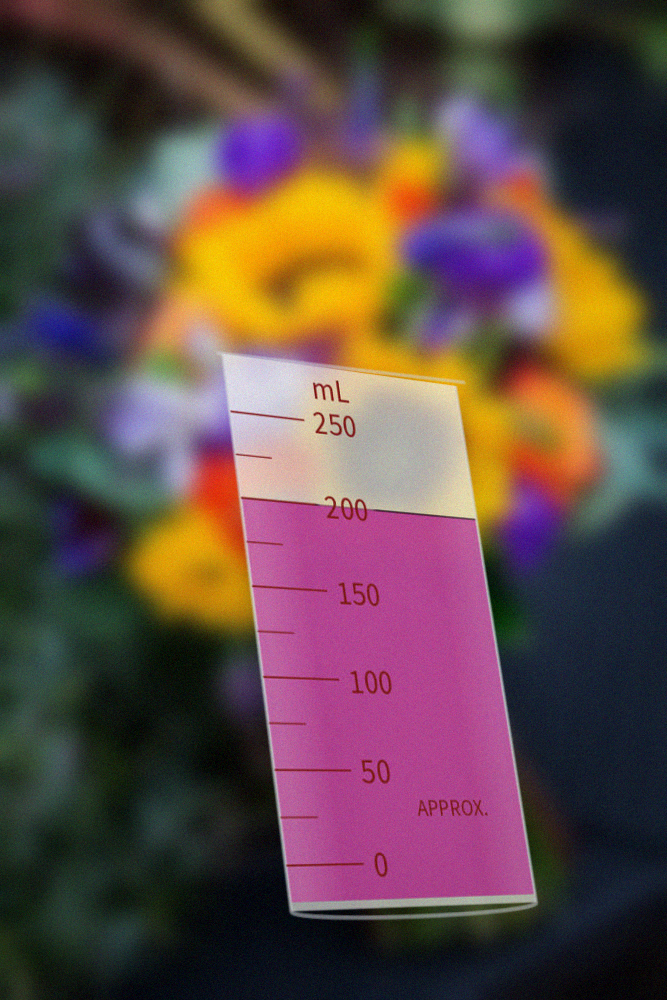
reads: 200mL
